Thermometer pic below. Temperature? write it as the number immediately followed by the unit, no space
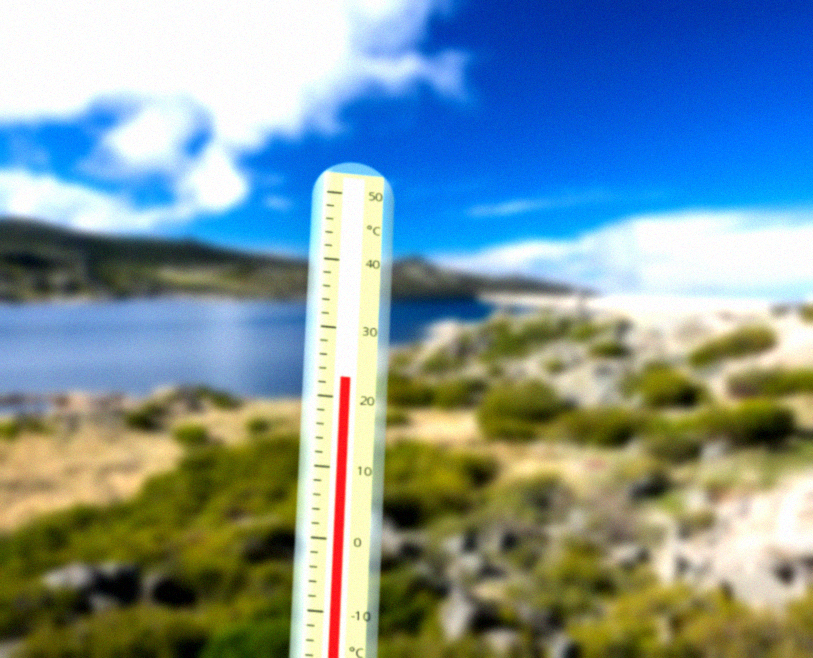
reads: 23°C
